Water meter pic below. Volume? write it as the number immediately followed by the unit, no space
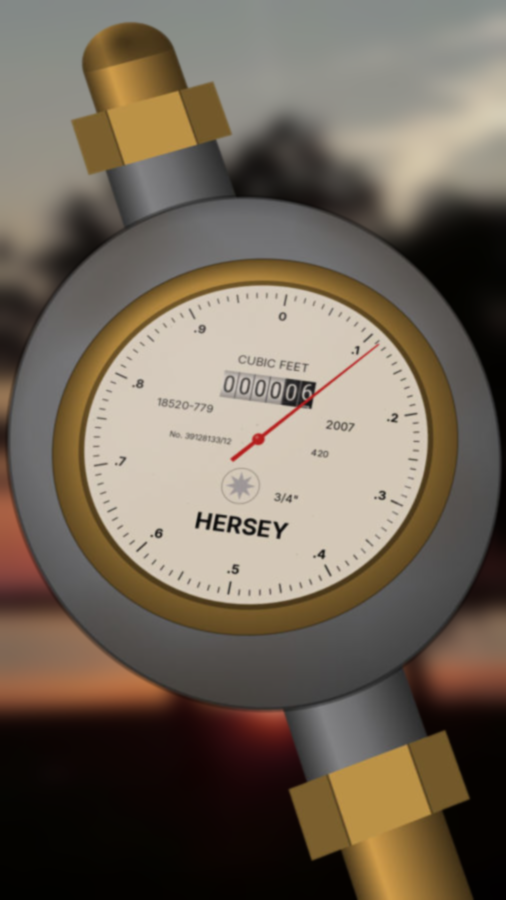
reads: 6.11ft³
